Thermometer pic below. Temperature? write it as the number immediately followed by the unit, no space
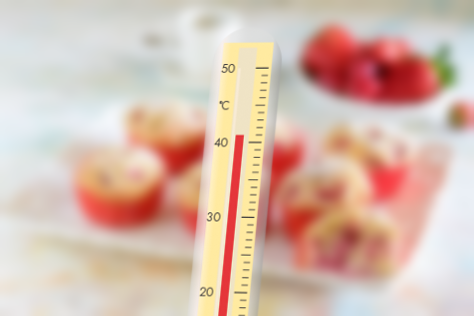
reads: 41°C
